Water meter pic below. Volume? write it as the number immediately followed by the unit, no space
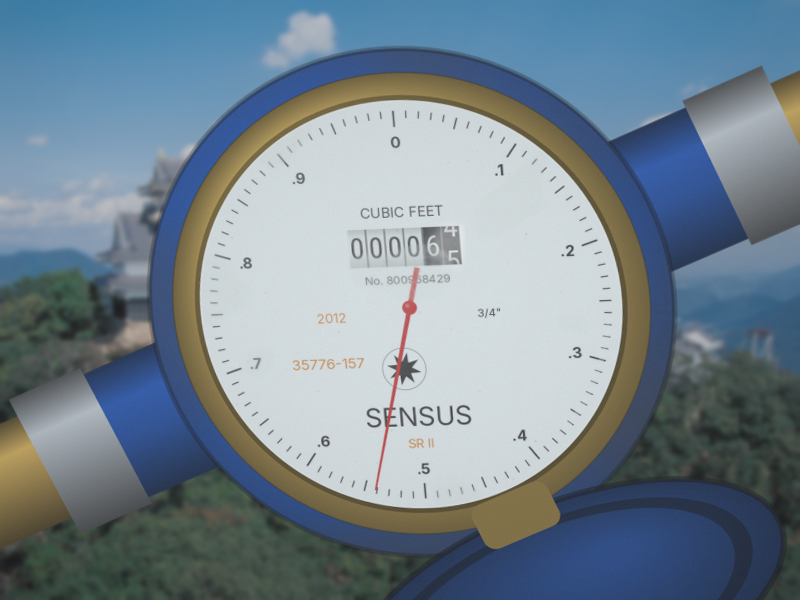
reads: 64.54ft³
